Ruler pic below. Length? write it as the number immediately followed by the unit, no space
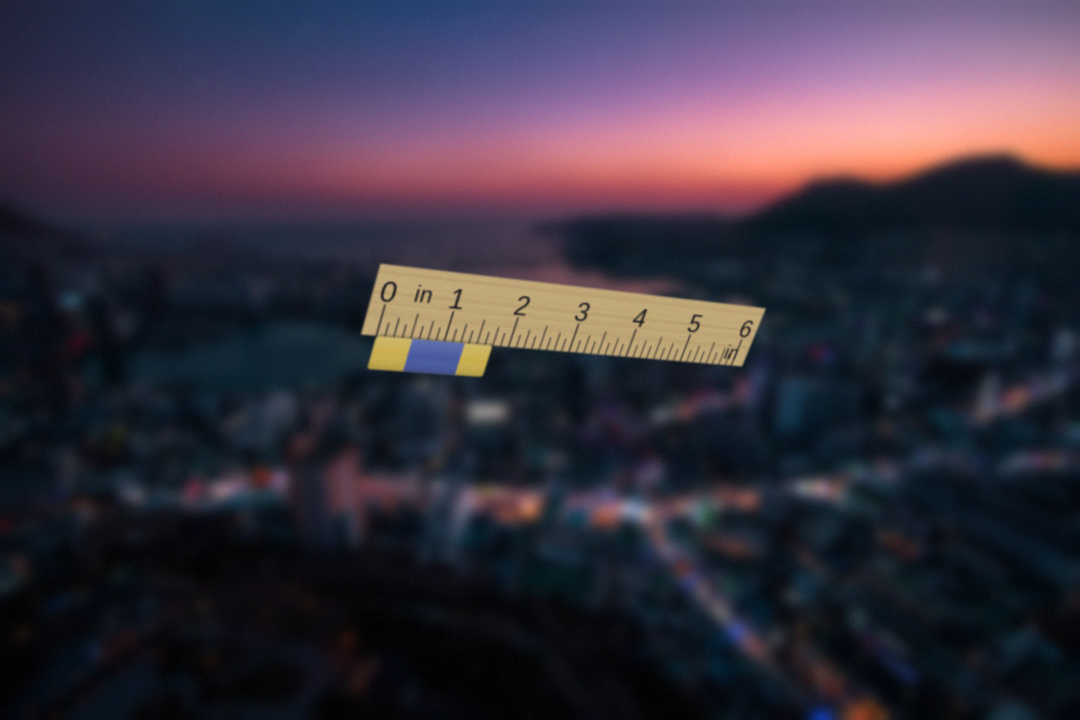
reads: 1.75in
